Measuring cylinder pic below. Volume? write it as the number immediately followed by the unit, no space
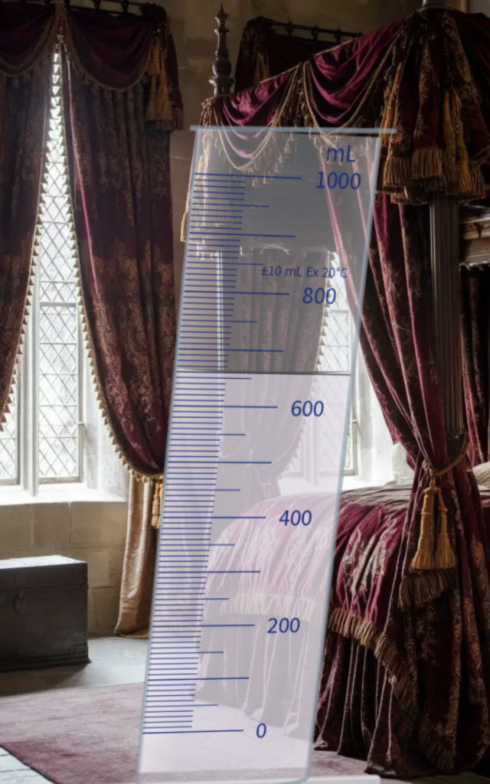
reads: 660mL
